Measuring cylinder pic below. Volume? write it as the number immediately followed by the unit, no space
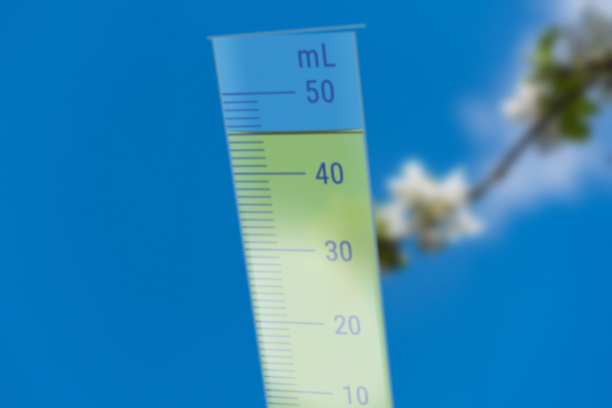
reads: 45mL
